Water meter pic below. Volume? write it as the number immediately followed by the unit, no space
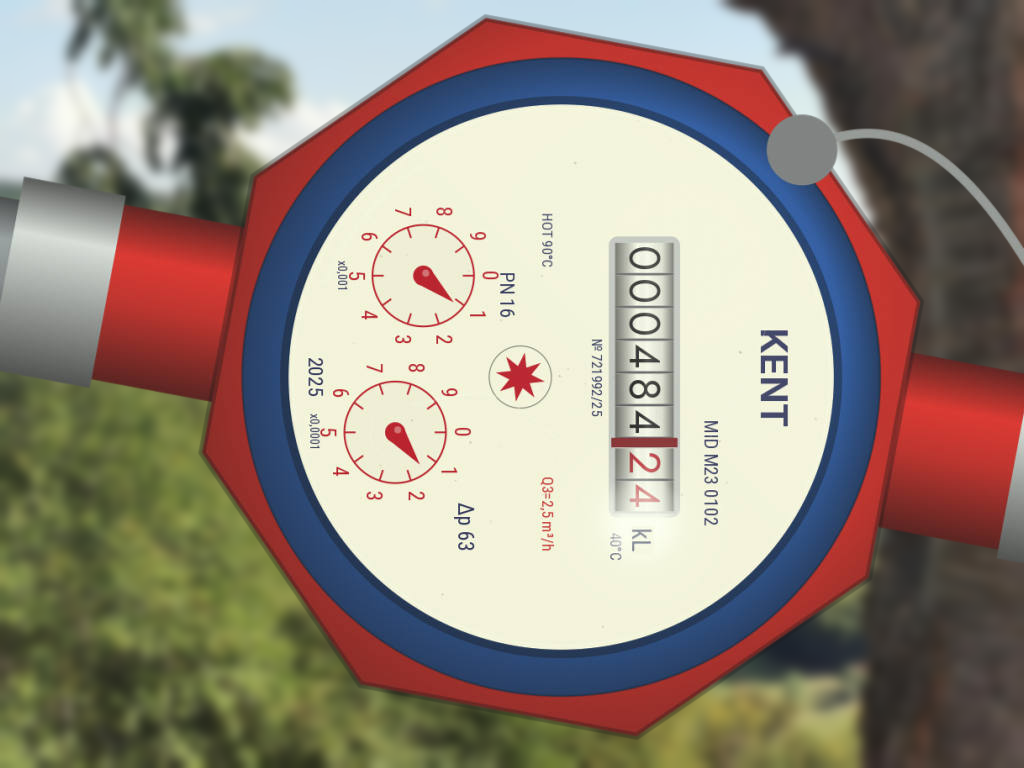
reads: 484.2411kL
